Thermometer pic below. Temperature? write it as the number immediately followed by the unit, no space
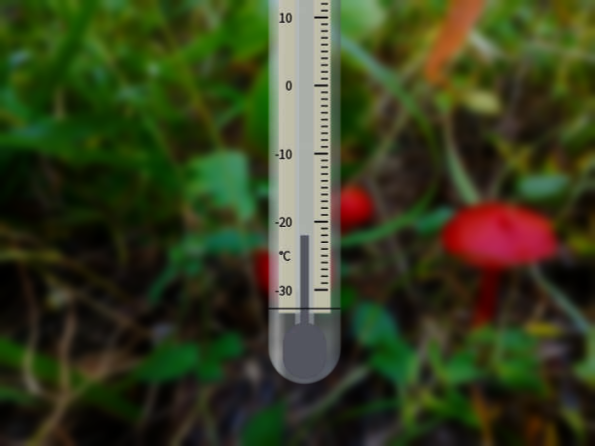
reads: -22°C
